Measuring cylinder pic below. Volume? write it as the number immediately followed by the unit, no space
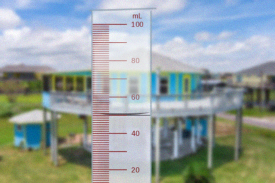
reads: 50mL
